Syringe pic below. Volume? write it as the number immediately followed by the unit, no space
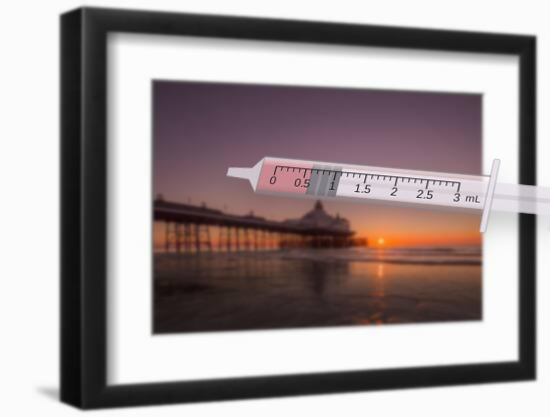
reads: 0.6mL
